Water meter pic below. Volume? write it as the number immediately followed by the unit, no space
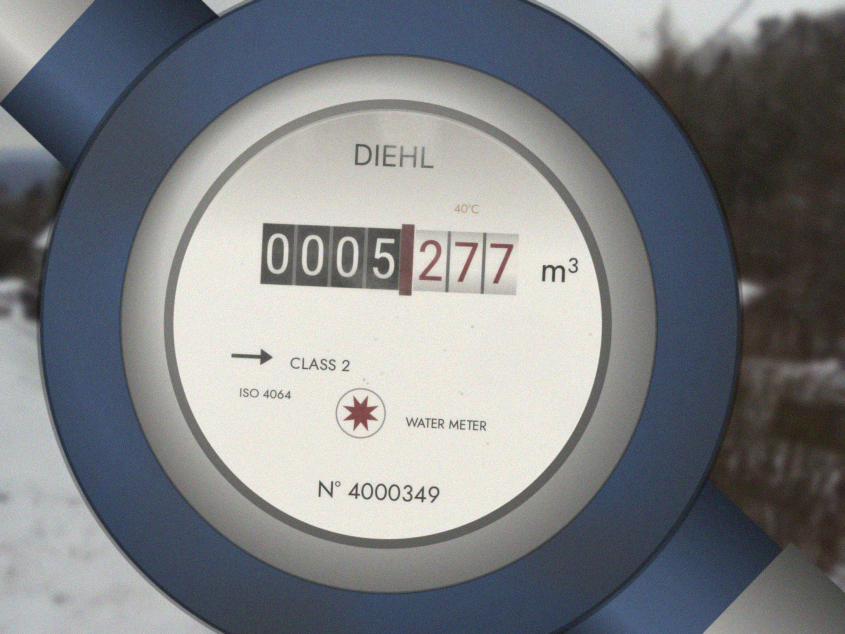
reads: 5.277m³
